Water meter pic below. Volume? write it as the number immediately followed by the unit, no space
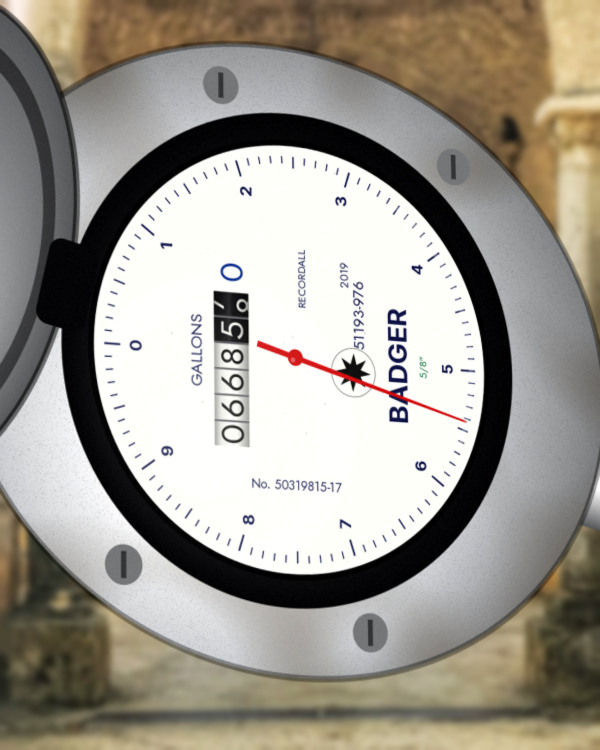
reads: 668575.4gal
